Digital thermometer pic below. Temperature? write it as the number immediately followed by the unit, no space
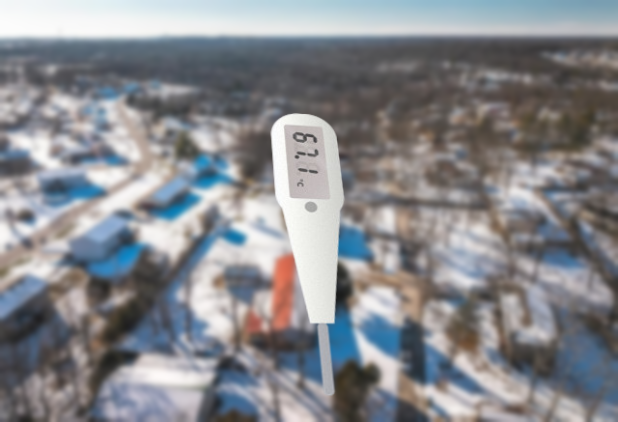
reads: 67.1°C
